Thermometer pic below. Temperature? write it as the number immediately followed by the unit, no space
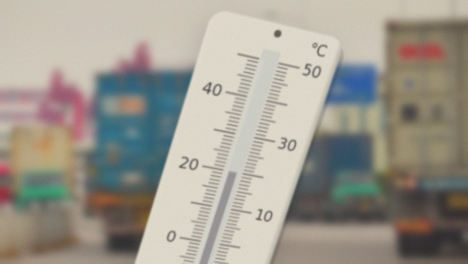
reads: 20°C
